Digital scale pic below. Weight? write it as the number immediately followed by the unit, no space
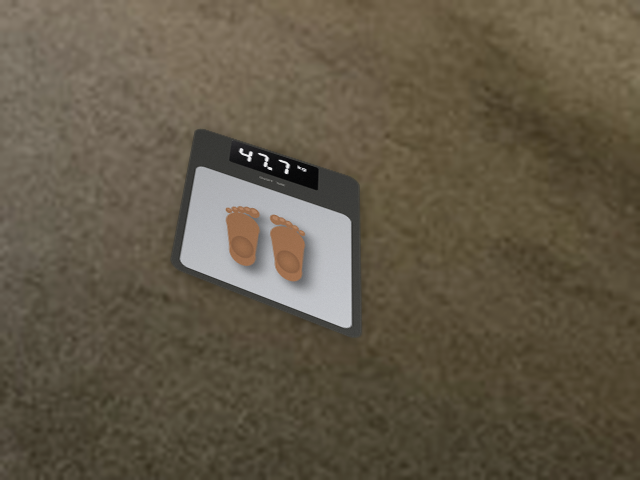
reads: 47.7kg
